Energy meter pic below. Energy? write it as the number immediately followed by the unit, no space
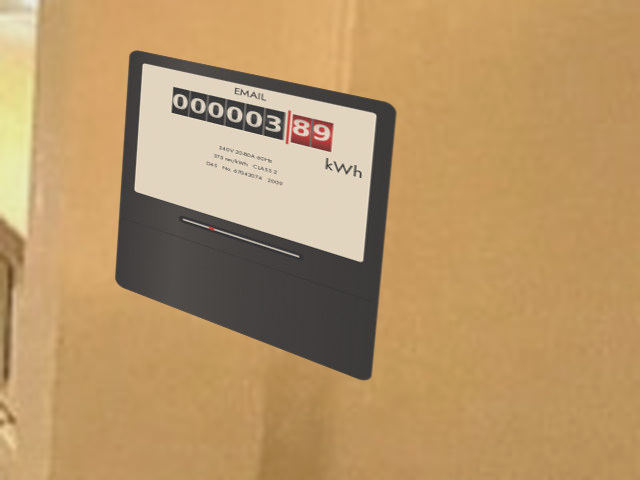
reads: 3.89kWh
